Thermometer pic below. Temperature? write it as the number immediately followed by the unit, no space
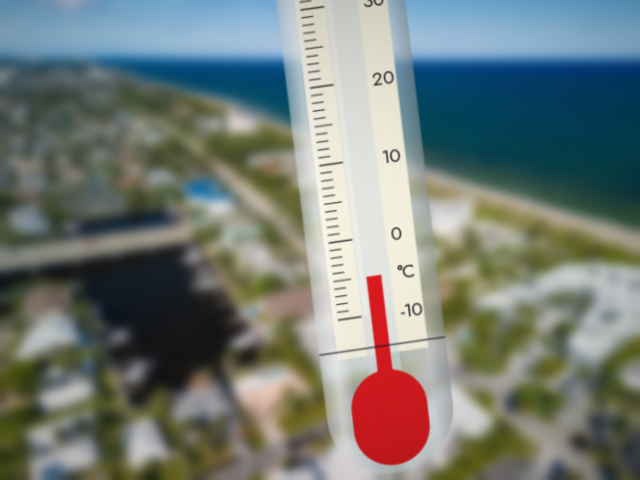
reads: -5°C
